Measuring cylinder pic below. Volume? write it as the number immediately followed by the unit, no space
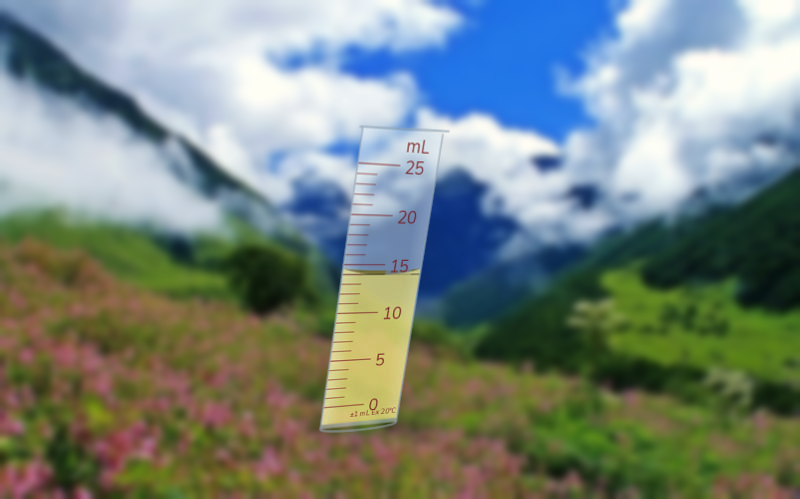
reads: 14mL
